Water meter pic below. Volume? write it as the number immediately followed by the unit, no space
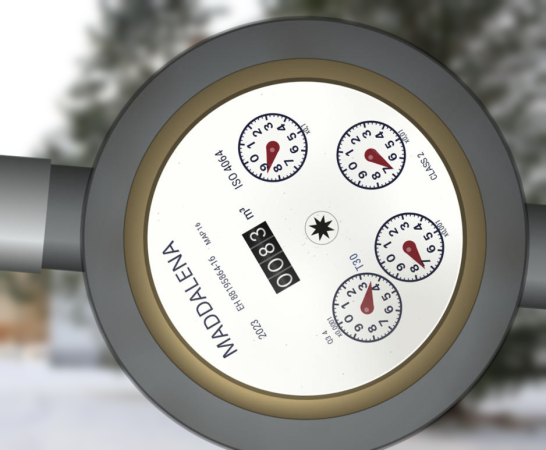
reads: 83.8673m³
